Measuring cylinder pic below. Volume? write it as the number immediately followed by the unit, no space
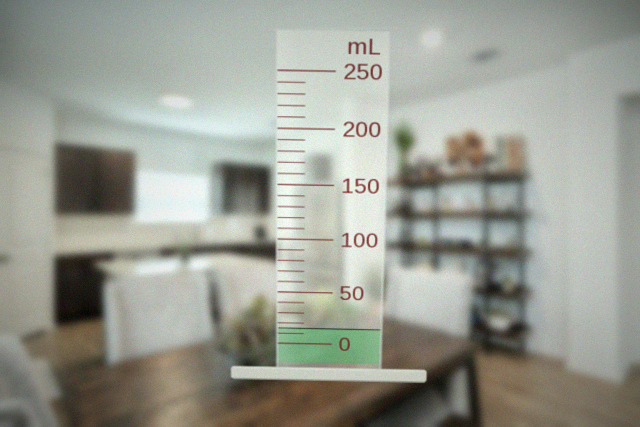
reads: 15mL
